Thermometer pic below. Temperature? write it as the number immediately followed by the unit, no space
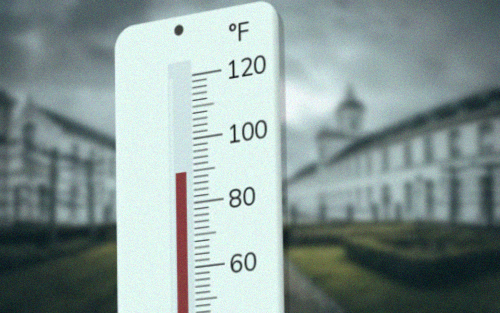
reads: 90°F
